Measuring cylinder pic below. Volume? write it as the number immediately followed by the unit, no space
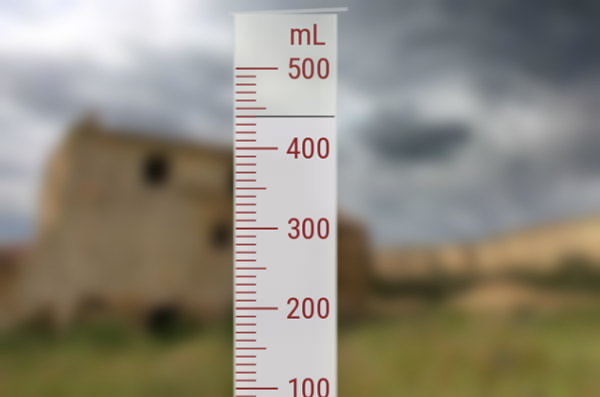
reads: 440mL
